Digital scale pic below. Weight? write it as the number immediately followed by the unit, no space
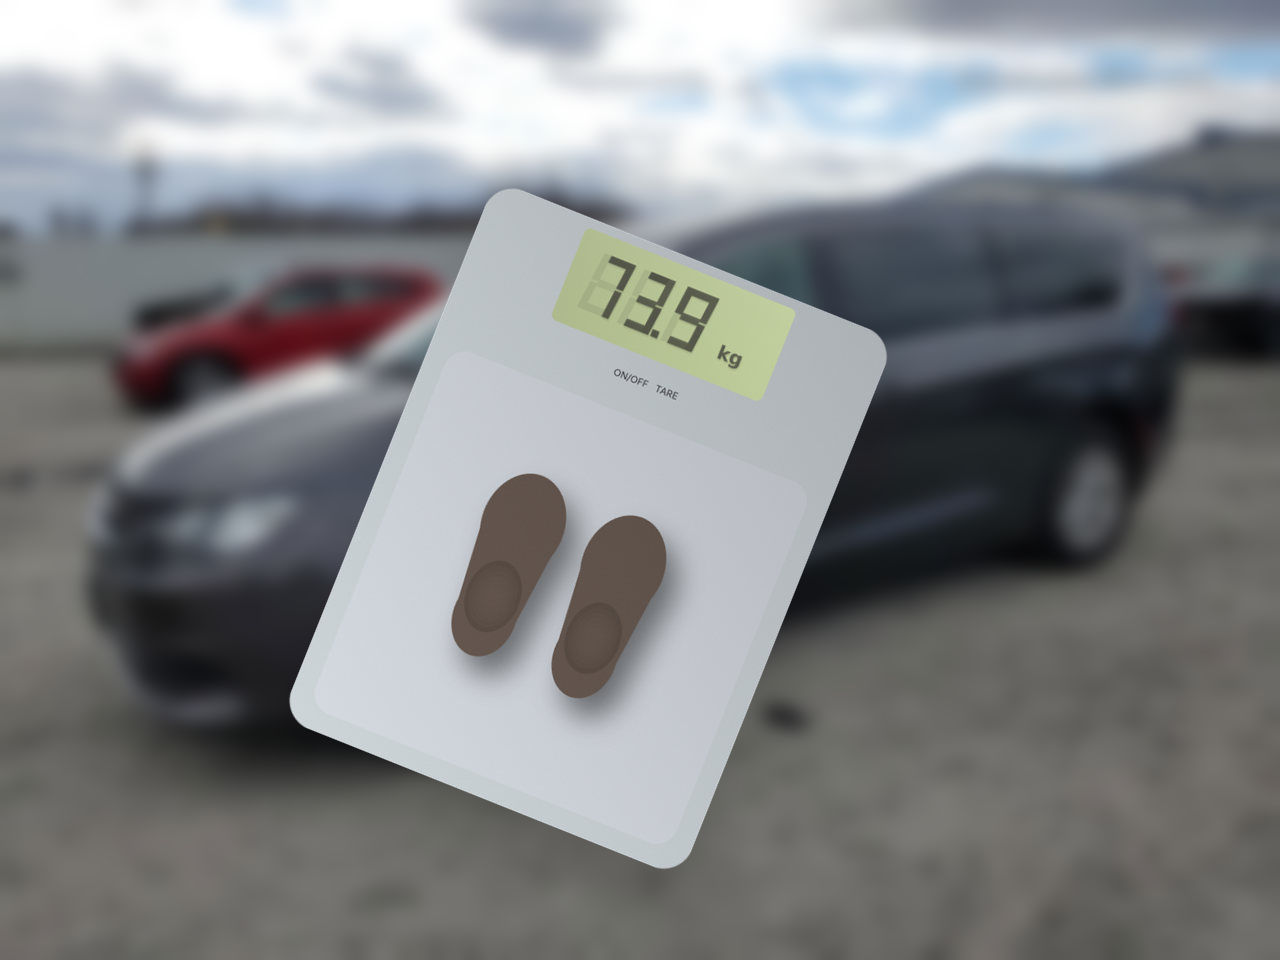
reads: 73.9kg
